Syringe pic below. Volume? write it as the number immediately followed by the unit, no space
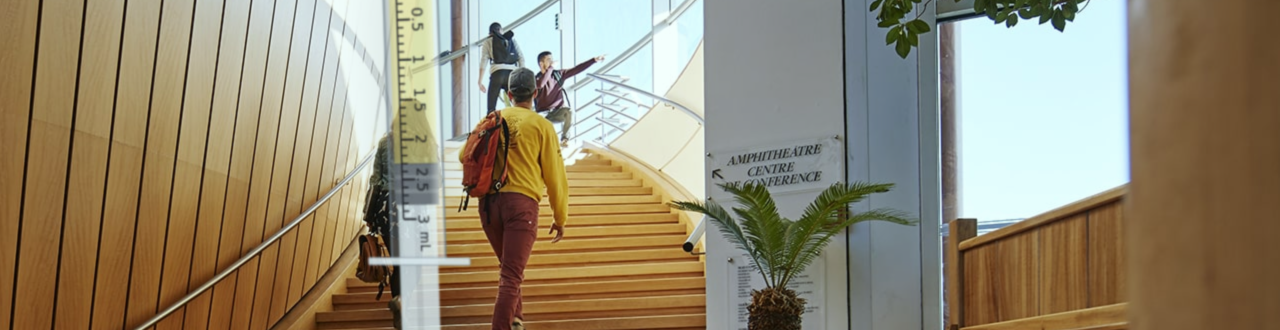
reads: 2.3mL
